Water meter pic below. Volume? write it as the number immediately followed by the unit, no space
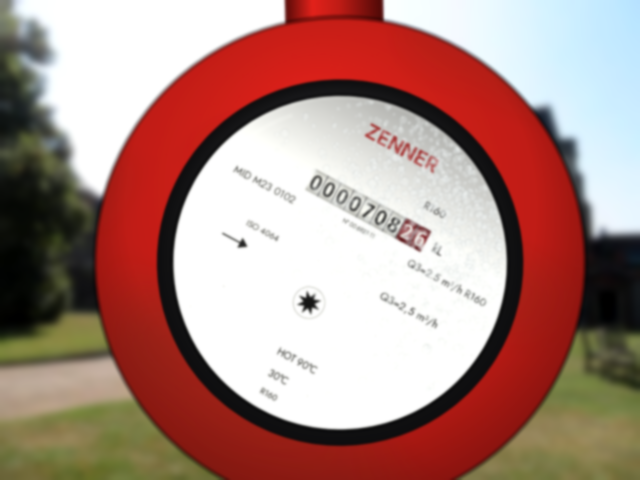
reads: 708.26kL
